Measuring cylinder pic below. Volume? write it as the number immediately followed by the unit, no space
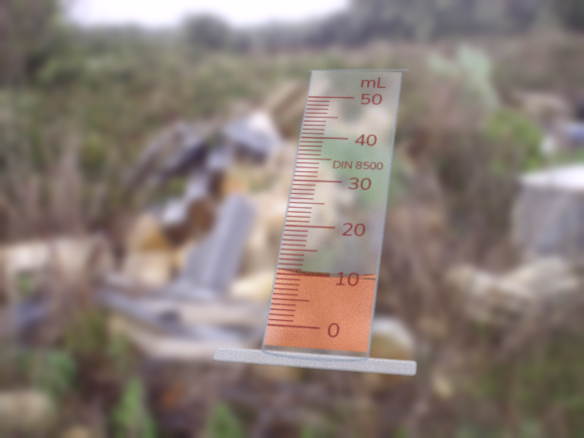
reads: 10mL
